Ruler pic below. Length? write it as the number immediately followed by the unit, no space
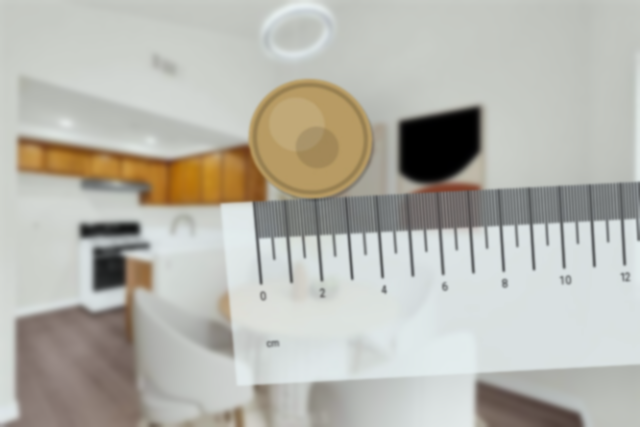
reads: 4cm
